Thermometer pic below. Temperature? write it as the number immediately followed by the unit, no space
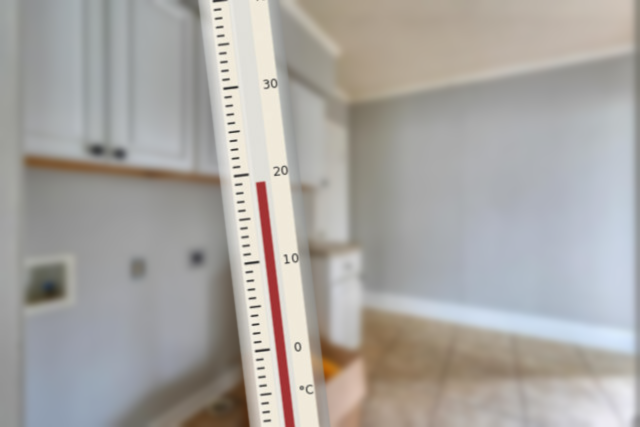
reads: 19°C
